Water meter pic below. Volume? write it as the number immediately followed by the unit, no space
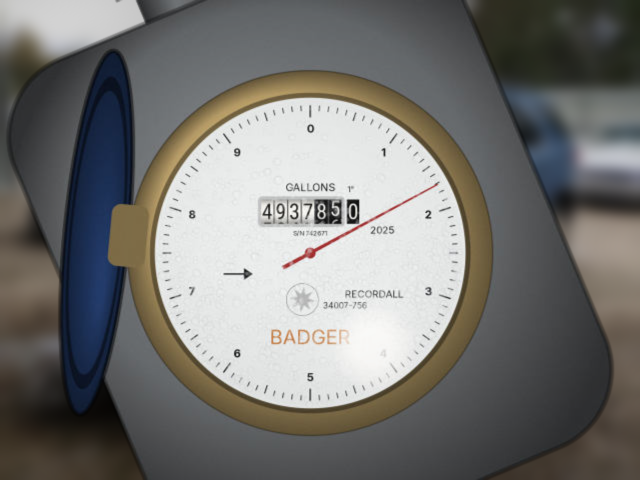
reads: 4937851.7gal
